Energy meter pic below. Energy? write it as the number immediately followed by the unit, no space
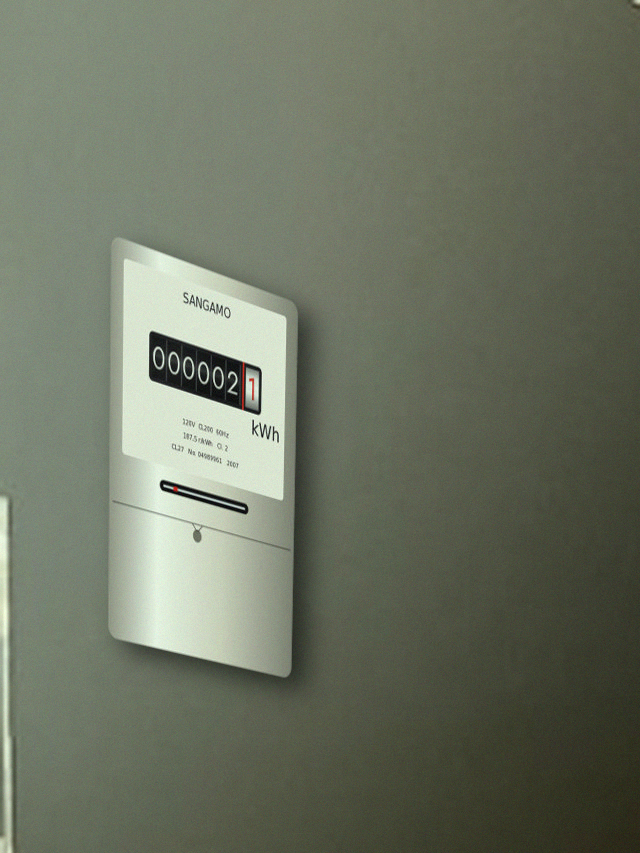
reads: 2.1kWh
